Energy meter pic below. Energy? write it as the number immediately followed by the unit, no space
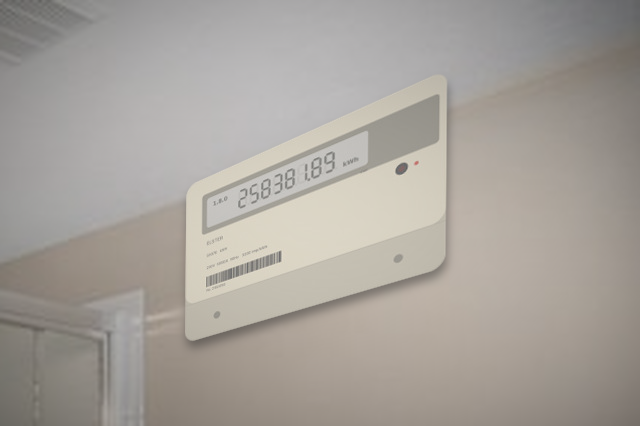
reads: 258381.89kWh
